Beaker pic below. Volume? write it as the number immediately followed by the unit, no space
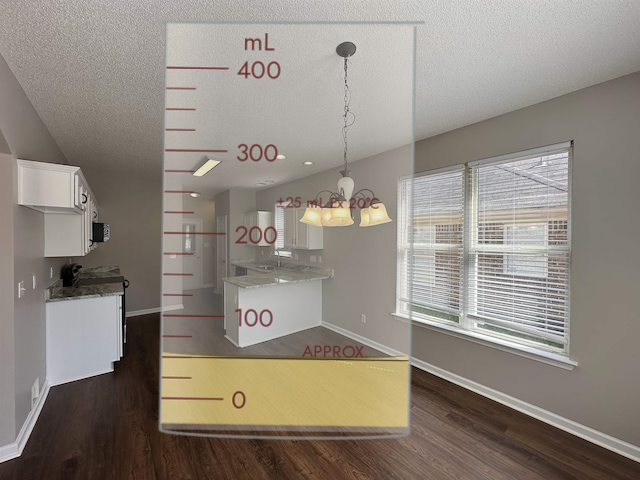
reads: 50mL
